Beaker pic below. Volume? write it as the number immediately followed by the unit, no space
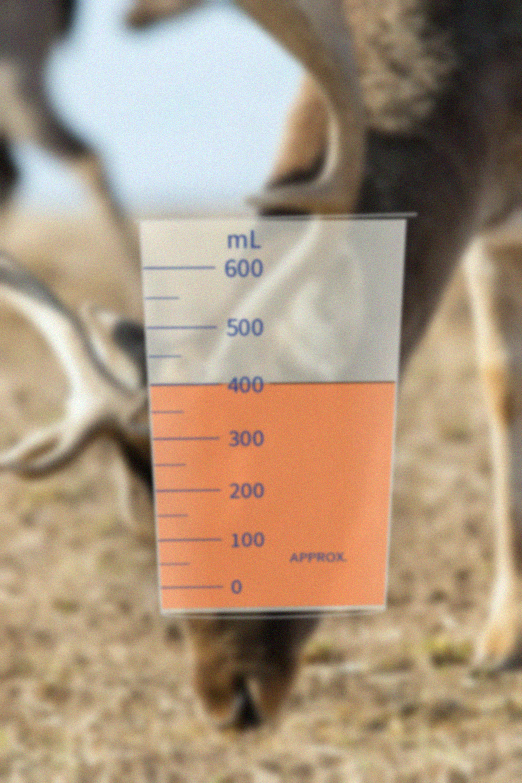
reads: 400mL
